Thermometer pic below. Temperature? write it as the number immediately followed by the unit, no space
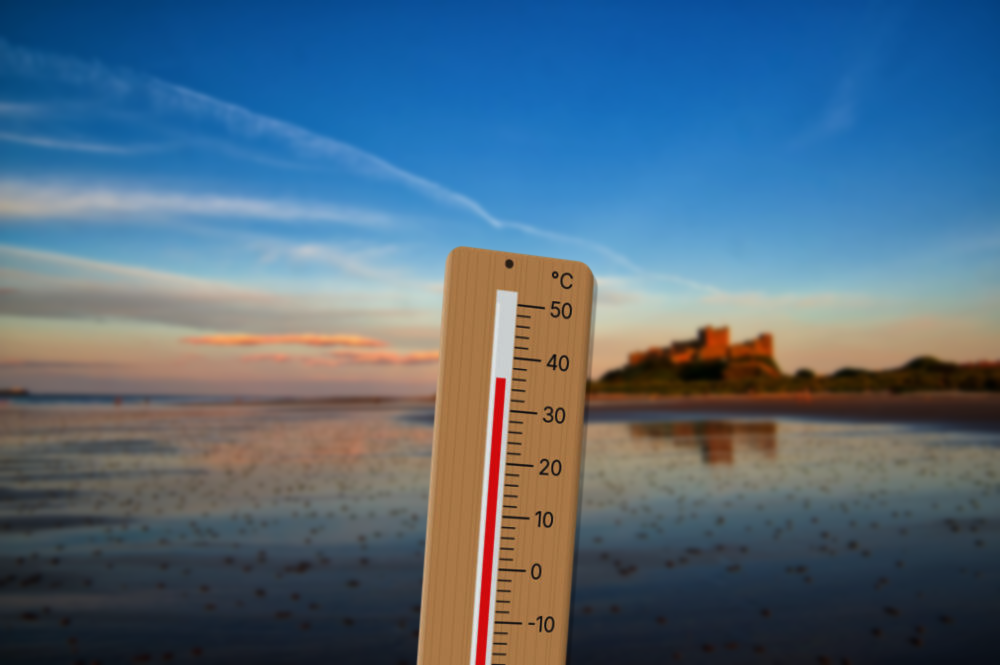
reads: 36°C
